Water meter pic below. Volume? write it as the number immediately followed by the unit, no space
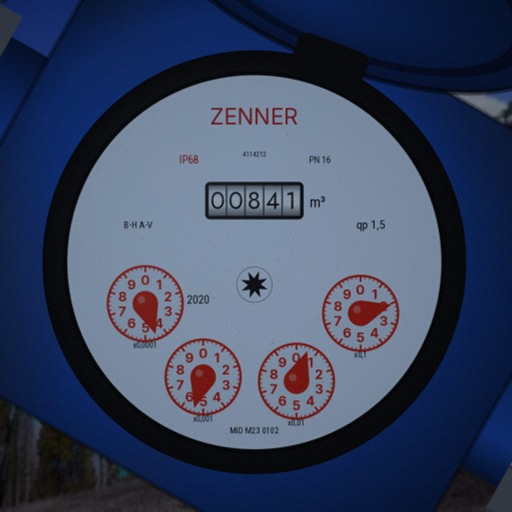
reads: 841.2054m³
